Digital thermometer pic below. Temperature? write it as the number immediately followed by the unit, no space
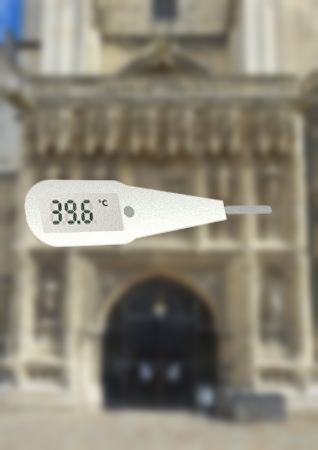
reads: 39.6°C
